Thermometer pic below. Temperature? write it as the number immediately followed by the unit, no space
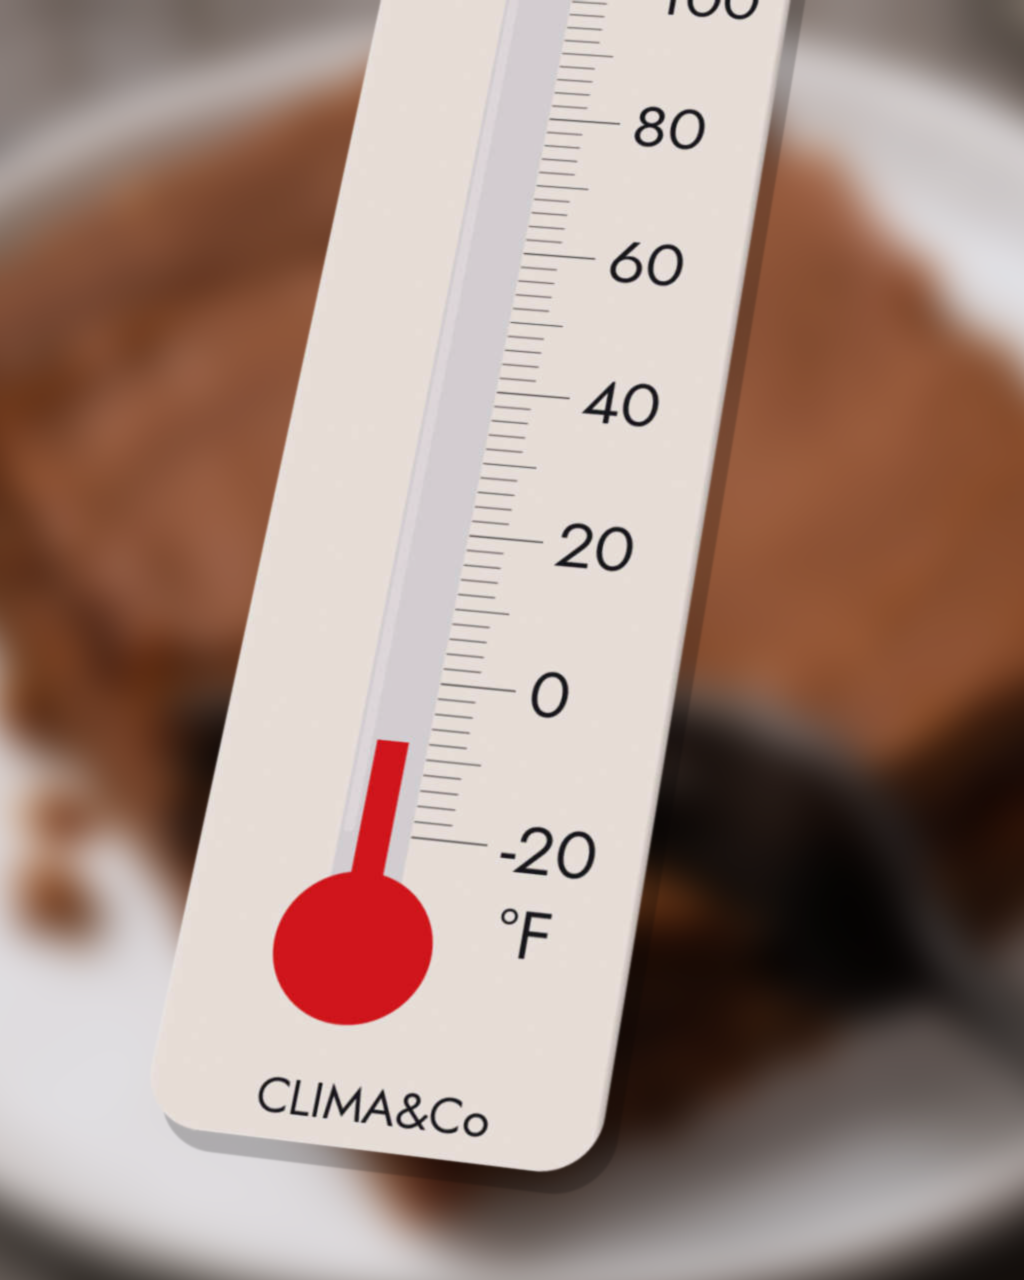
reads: -8°F
